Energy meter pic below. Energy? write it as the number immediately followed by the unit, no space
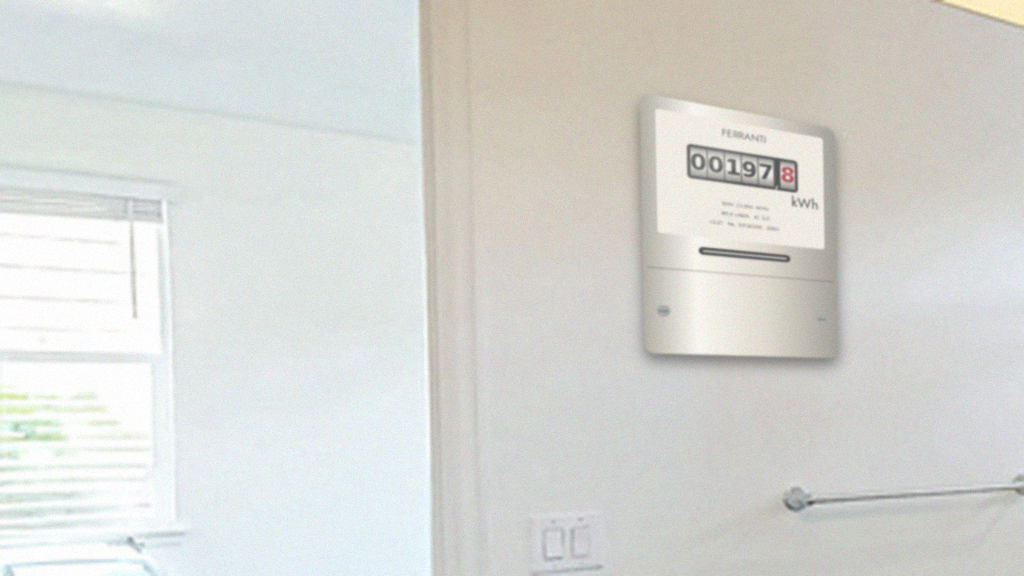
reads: 197.8kWh
